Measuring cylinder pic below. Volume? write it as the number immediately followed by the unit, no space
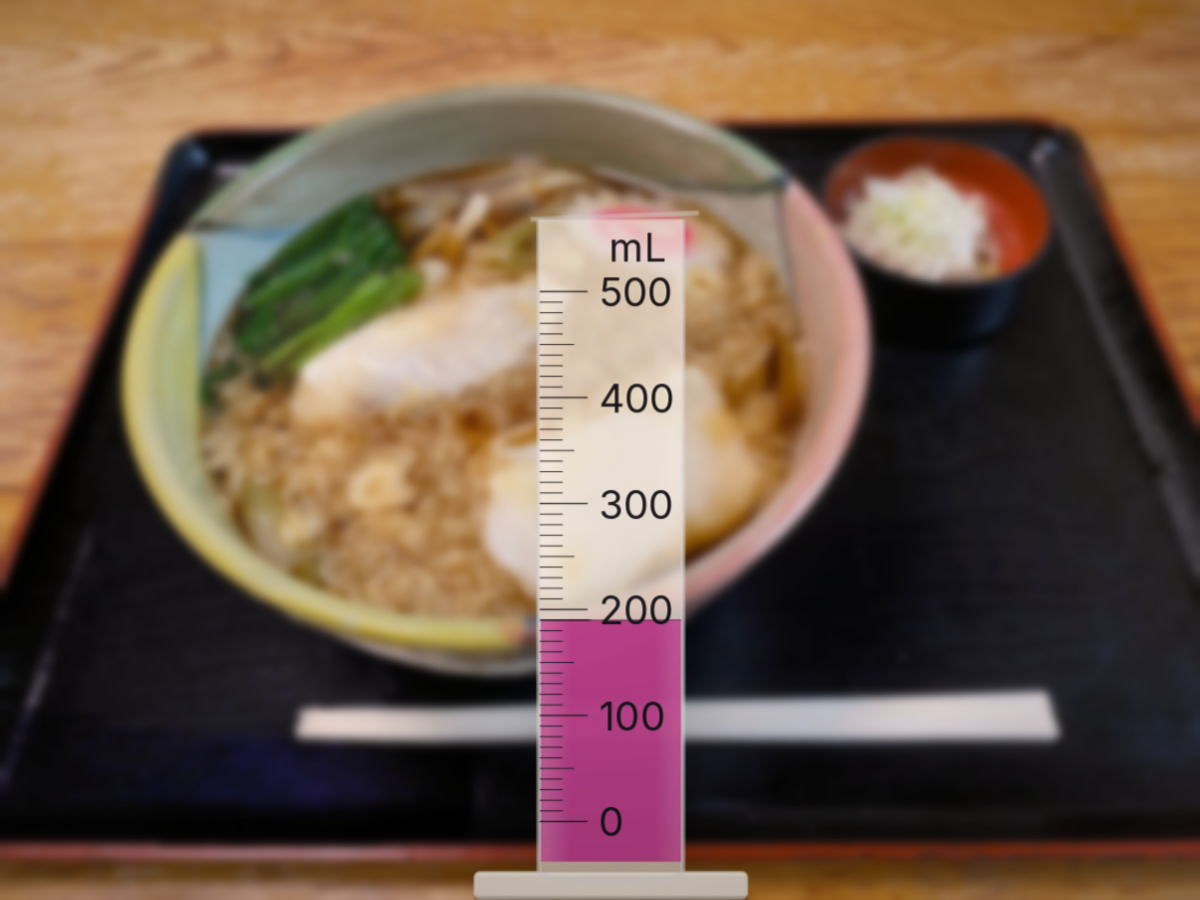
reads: 190mL
